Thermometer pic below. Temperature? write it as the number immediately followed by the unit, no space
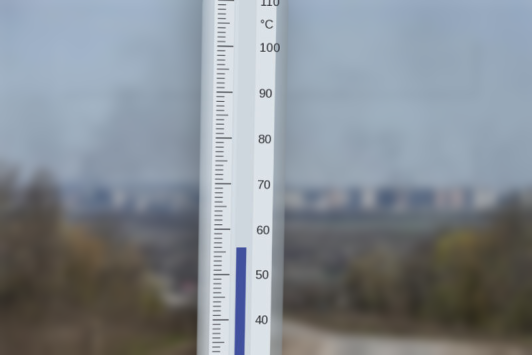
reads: 56°C
